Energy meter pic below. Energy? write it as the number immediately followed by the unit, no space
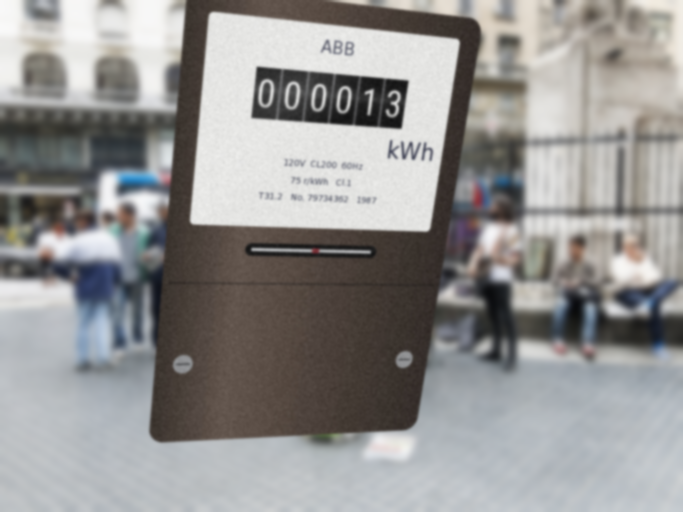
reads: 13kWh
